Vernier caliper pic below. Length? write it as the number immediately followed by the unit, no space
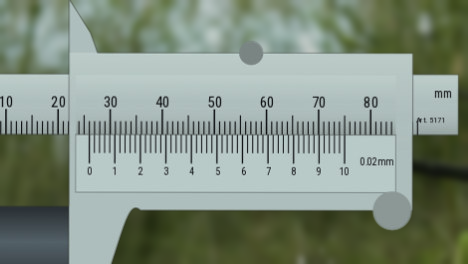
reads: 26.0mm
